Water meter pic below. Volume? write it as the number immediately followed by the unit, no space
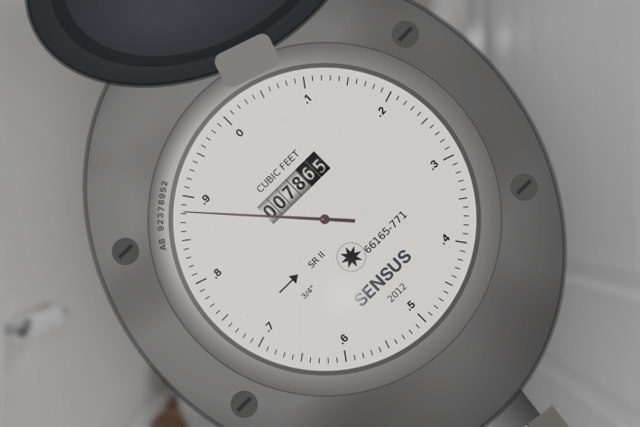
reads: 7864.88ft³
